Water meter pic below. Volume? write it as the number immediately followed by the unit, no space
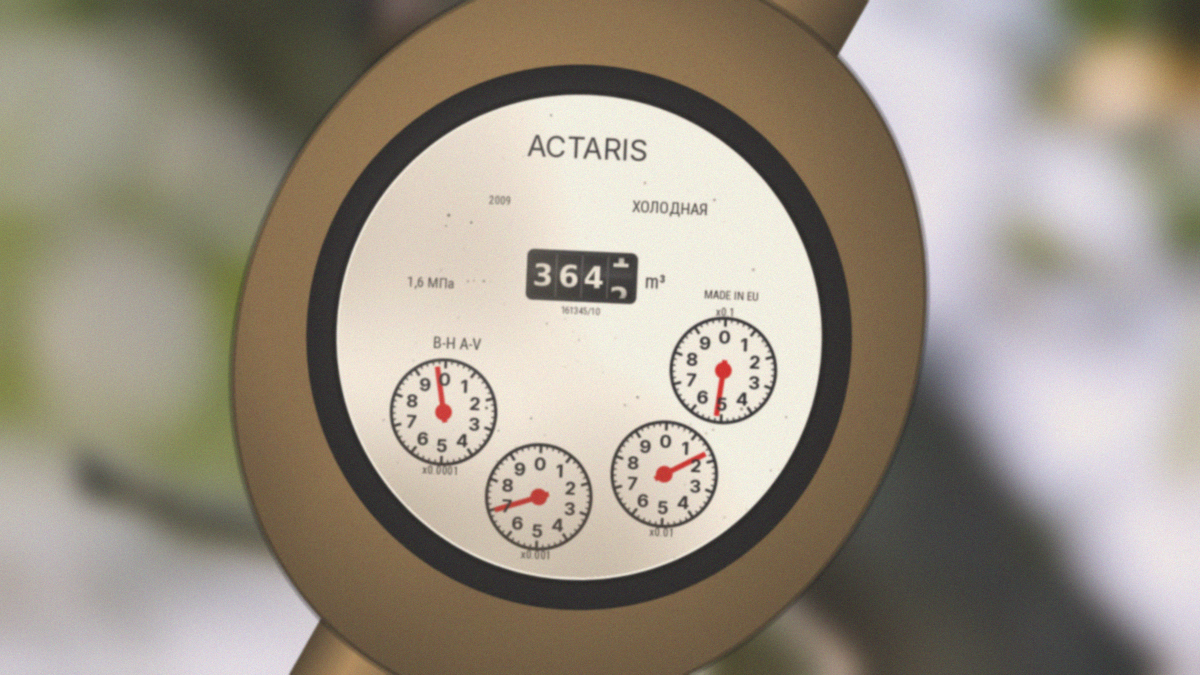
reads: 3641.5169m³
